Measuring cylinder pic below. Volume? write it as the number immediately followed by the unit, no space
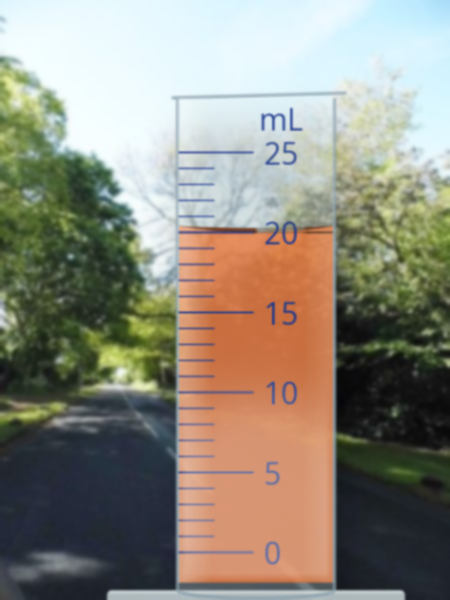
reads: 20mL
